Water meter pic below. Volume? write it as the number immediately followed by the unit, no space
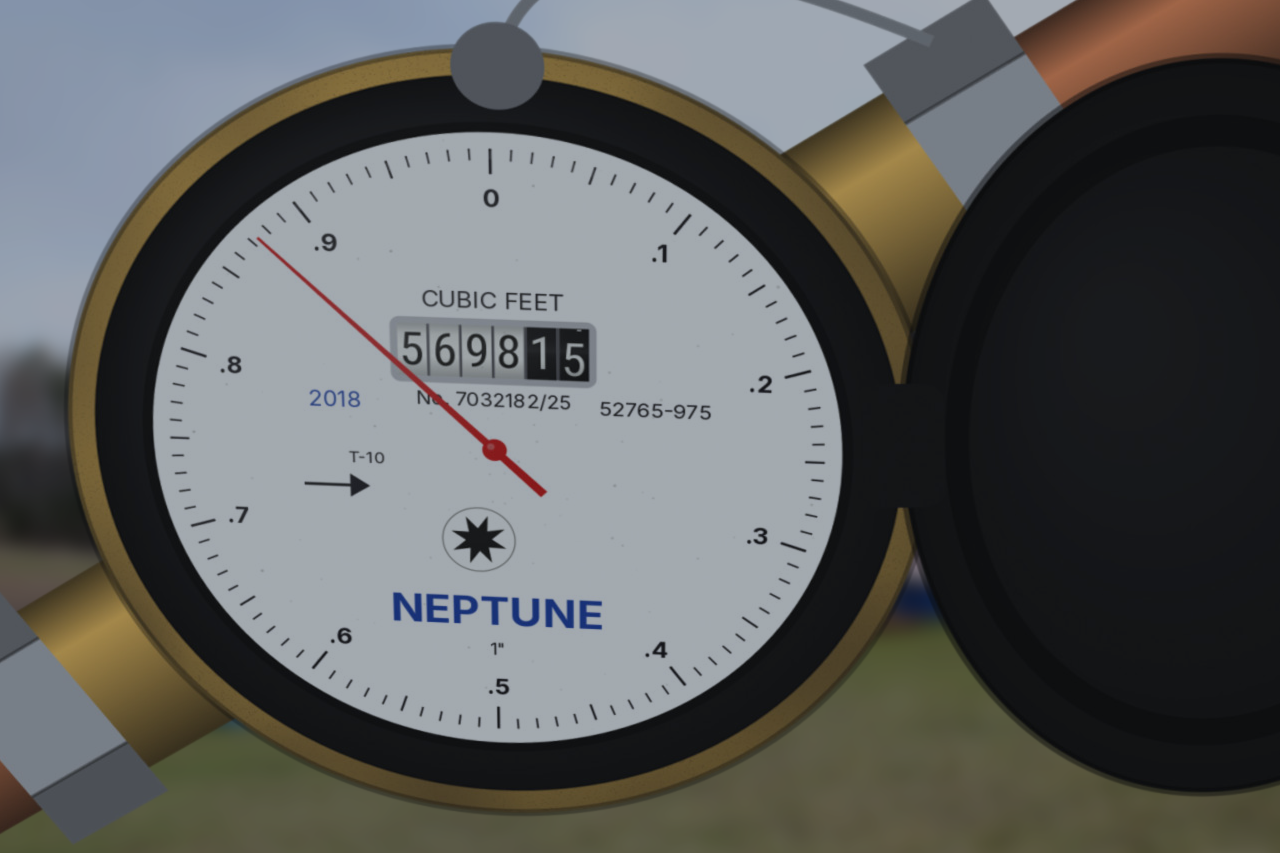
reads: 569814.87ft³
